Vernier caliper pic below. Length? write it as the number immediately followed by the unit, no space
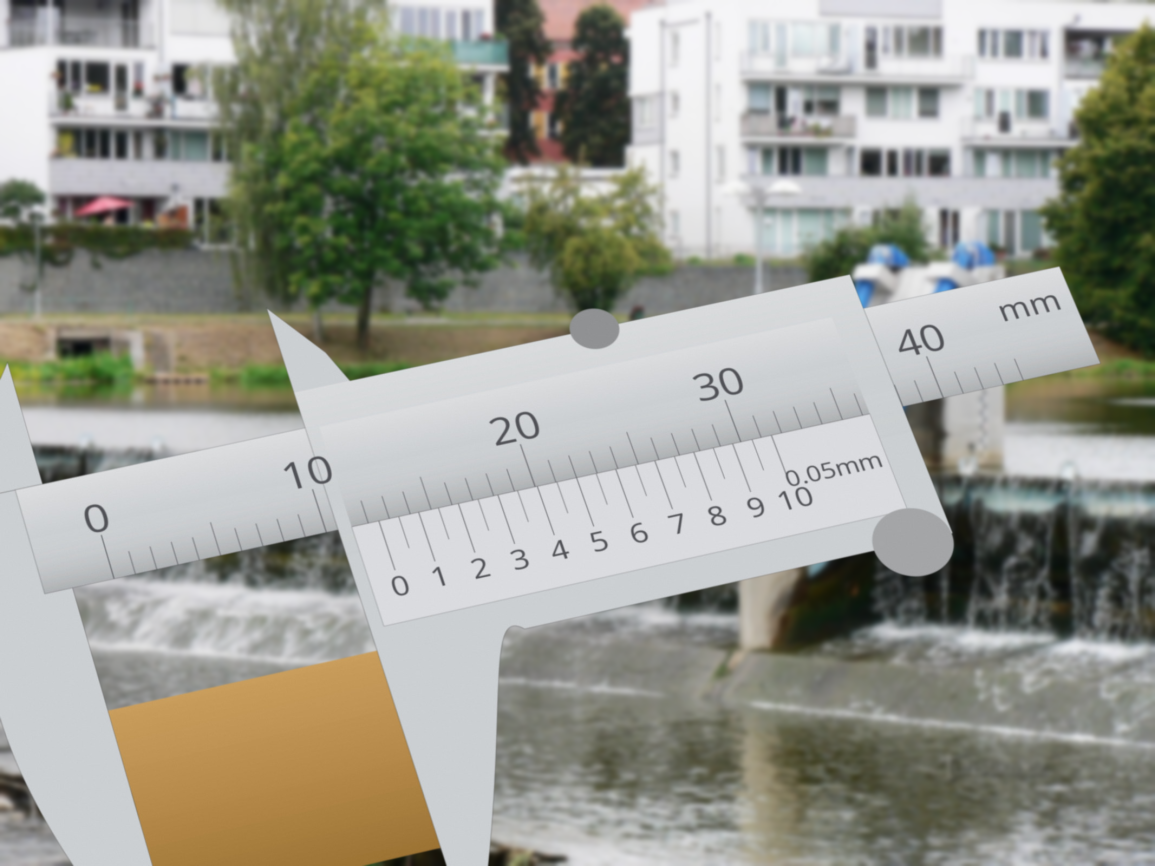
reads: 12.5mm
